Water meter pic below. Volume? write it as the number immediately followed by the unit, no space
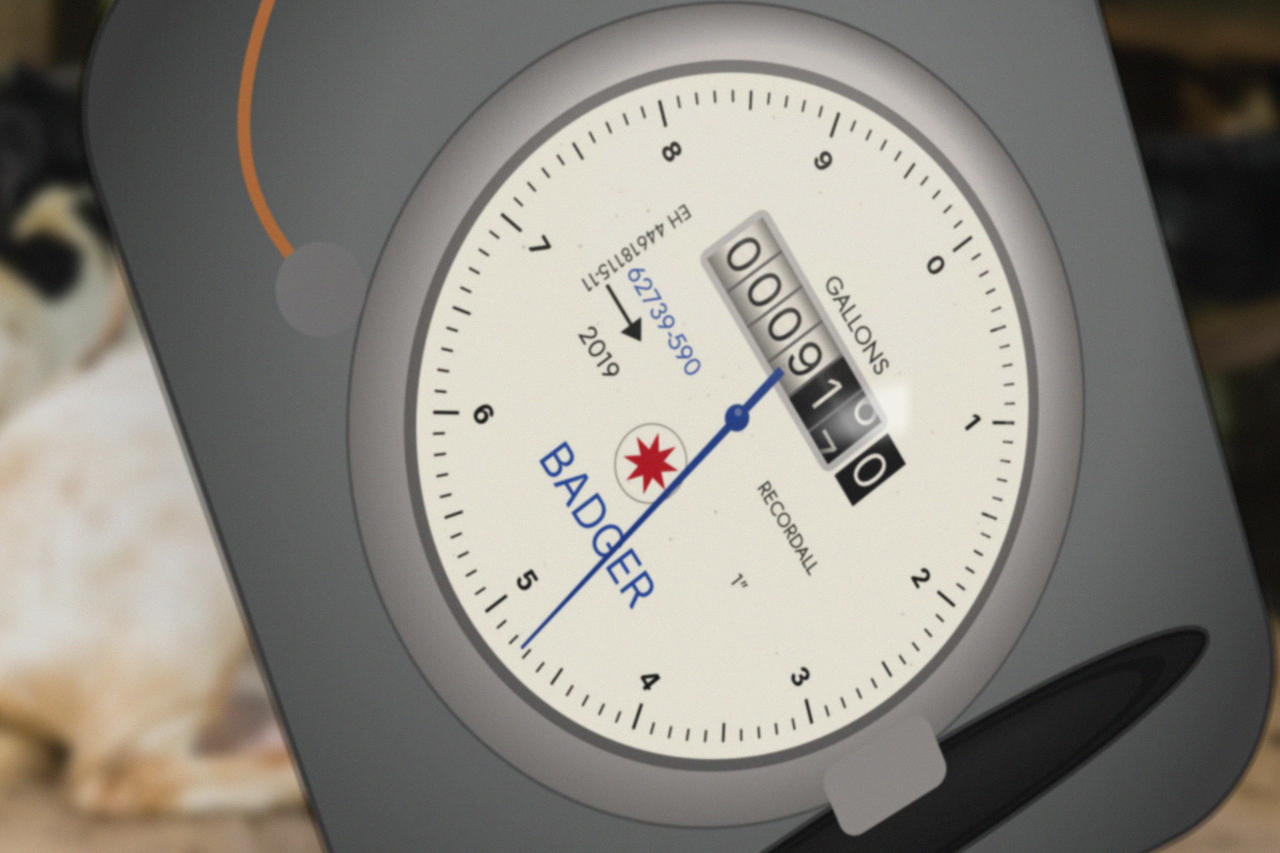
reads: 9164.7gal
